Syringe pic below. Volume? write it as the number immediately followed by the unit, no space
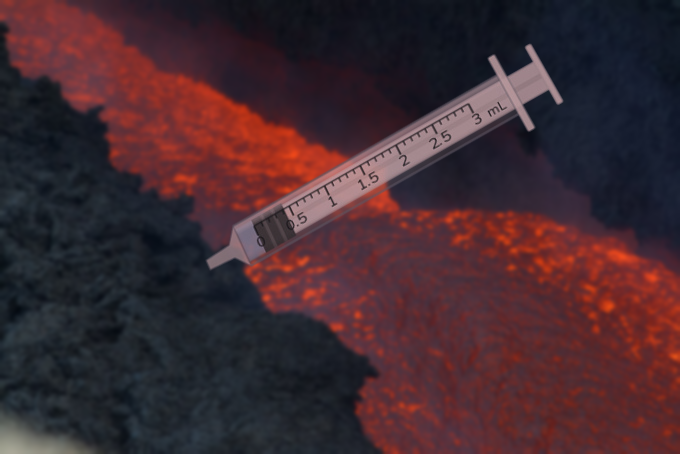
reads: 0mL
